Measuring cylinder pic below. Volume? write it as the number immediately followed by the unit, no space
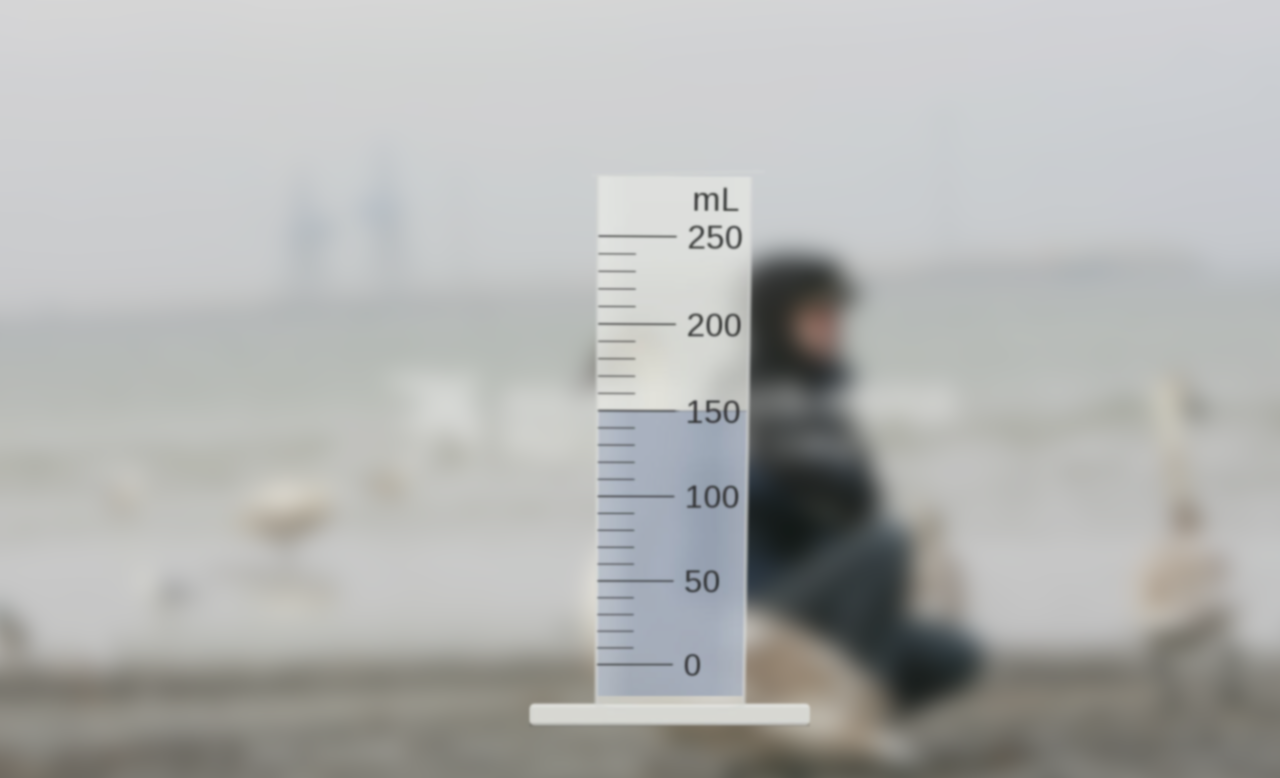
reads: 150mL
